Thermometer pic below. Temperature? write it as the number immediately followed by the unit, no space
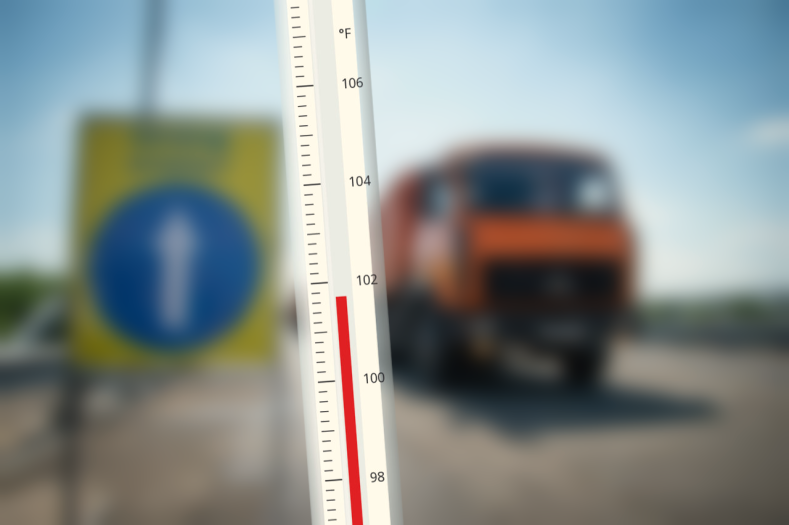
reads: 101.7°F
